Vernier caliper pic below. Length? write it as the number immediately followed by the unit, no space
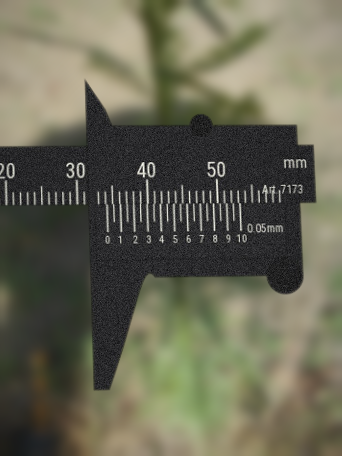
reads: 34.2mm
